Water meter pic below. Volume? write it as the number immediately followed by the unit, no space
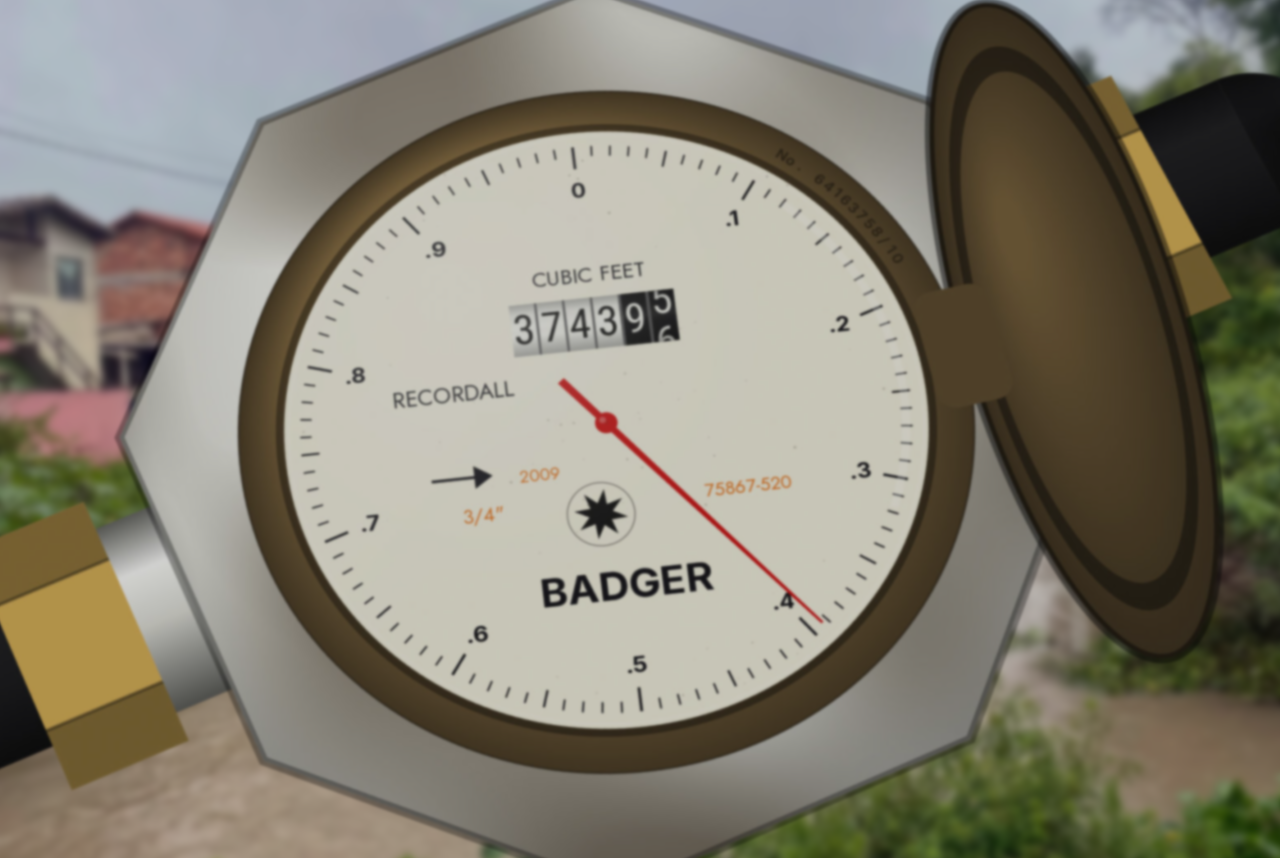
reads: 374395.39ft³
